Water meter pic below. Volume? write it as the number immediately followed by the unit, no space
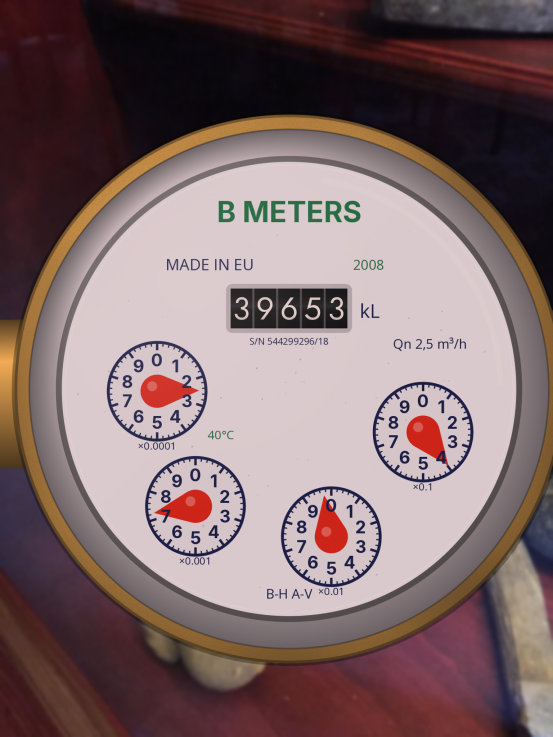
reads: 39653.3972kL
